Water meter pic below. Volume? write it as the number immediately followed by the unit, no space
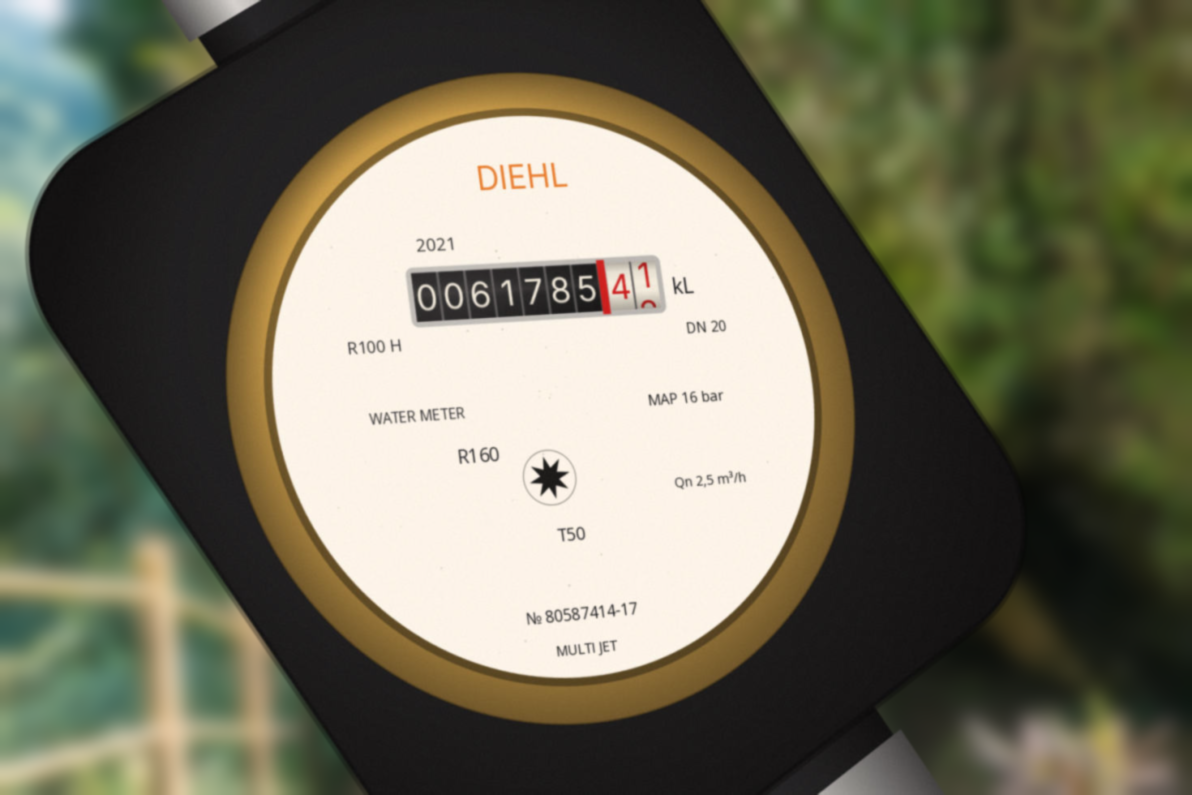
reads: 61785.41kL
